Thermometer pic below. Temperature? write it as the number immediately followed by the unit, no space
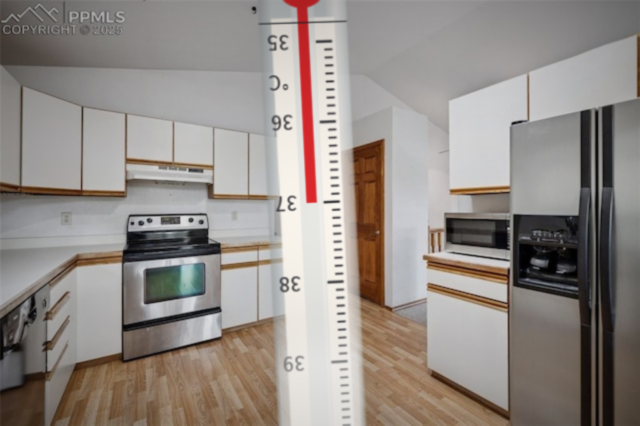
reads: 37°C
